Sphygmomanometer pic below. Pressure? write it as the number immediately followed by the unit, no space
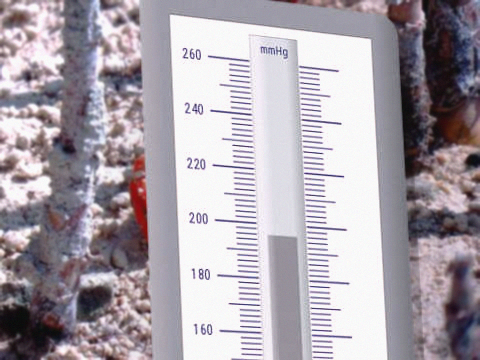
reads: 196mmHg
